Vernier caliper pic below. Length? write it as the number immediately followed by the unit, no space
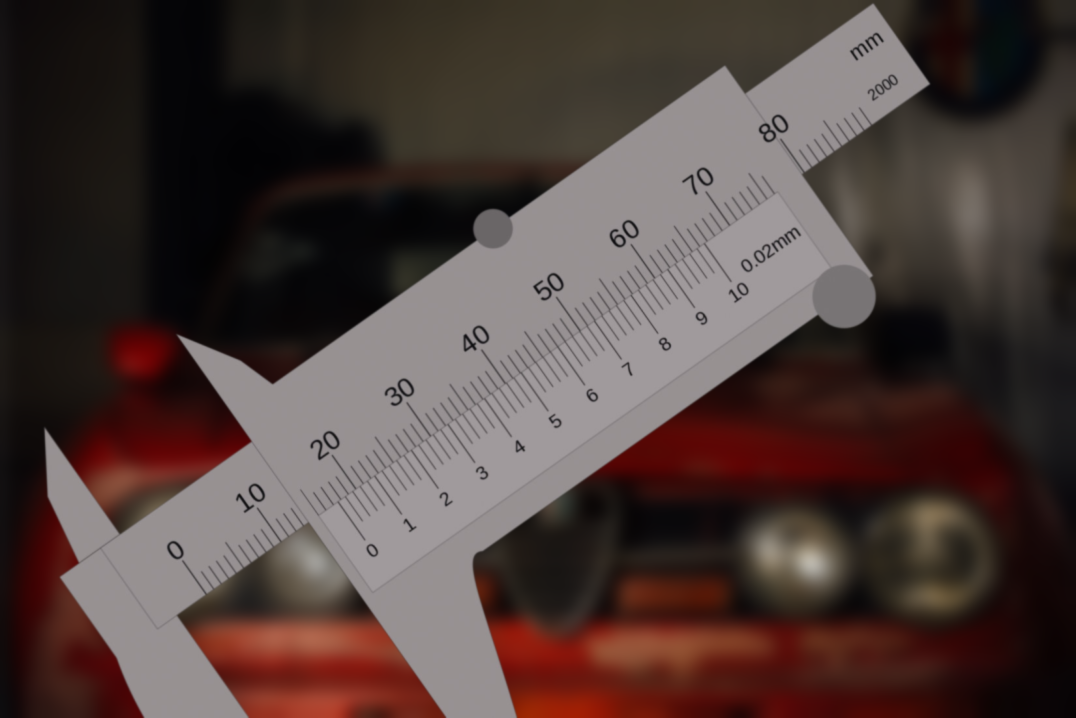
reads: 17.6mm
